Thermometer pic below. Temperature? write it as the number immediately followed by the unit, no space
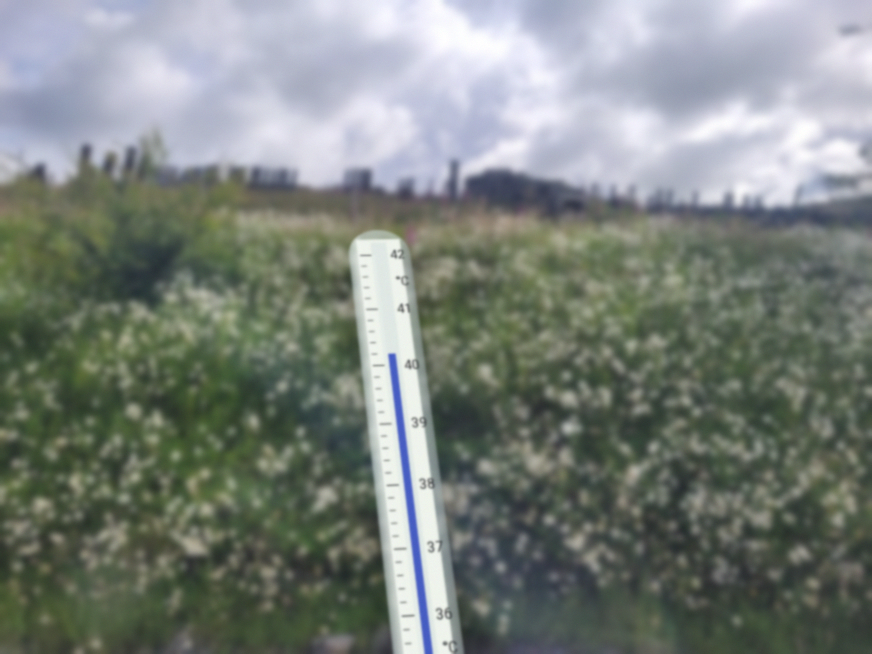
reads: 40.2°C
